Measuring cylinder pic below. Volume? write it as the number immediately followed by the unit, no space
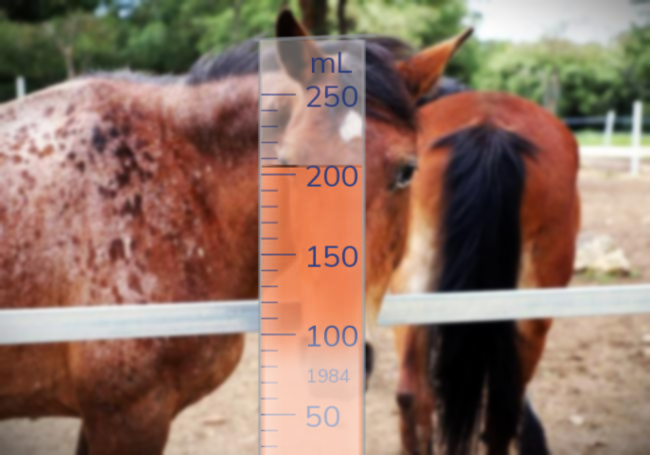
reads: 205mL
